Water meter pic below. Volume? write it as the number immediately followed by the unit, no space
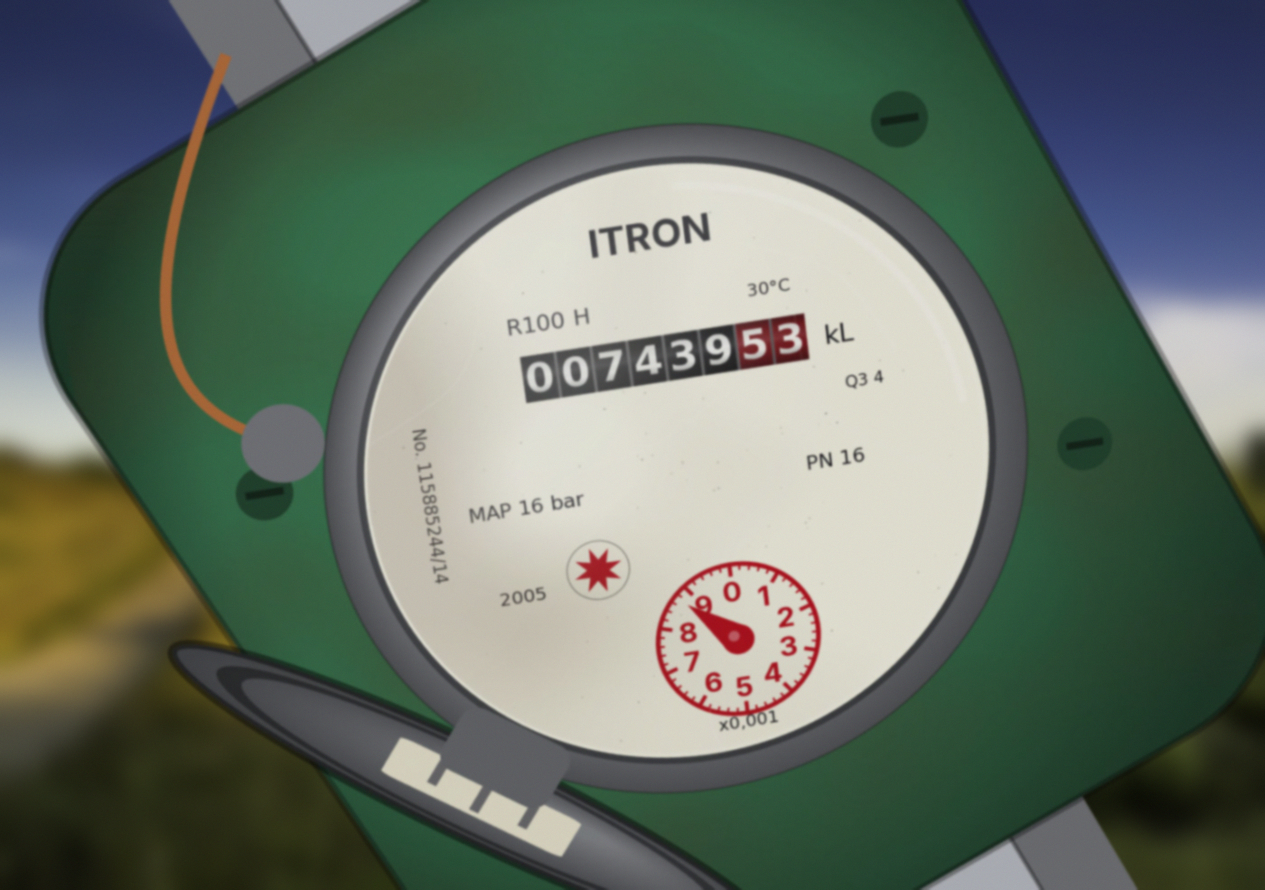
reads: 7439.538kL
